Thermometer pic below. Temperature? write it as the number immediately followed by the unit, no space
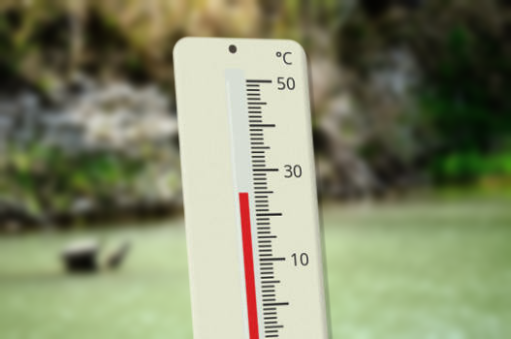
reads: 25°C
